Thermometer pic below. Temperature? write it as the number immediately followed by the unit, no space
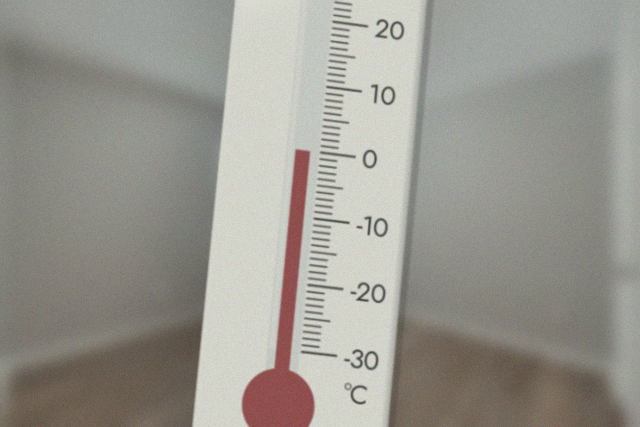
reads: 0°C
